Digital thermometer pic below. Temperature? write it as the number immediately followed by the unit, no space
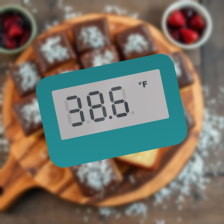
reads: 38.6°F
